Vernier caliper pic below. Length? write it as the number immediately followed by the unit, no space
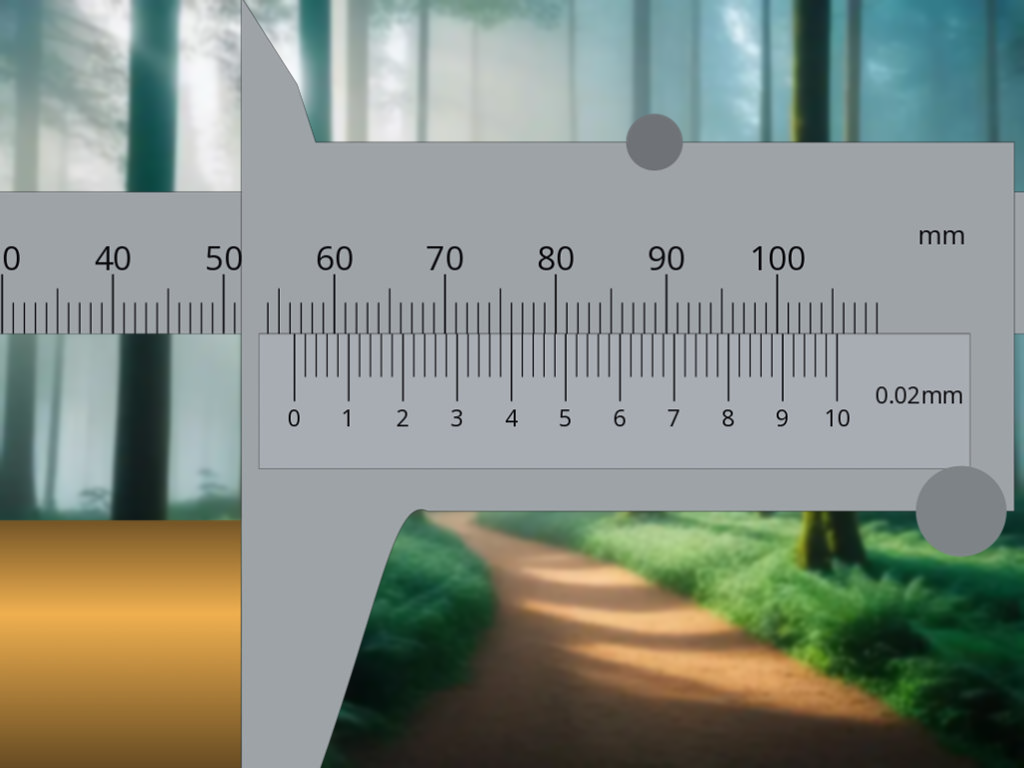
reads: 56.4mm
